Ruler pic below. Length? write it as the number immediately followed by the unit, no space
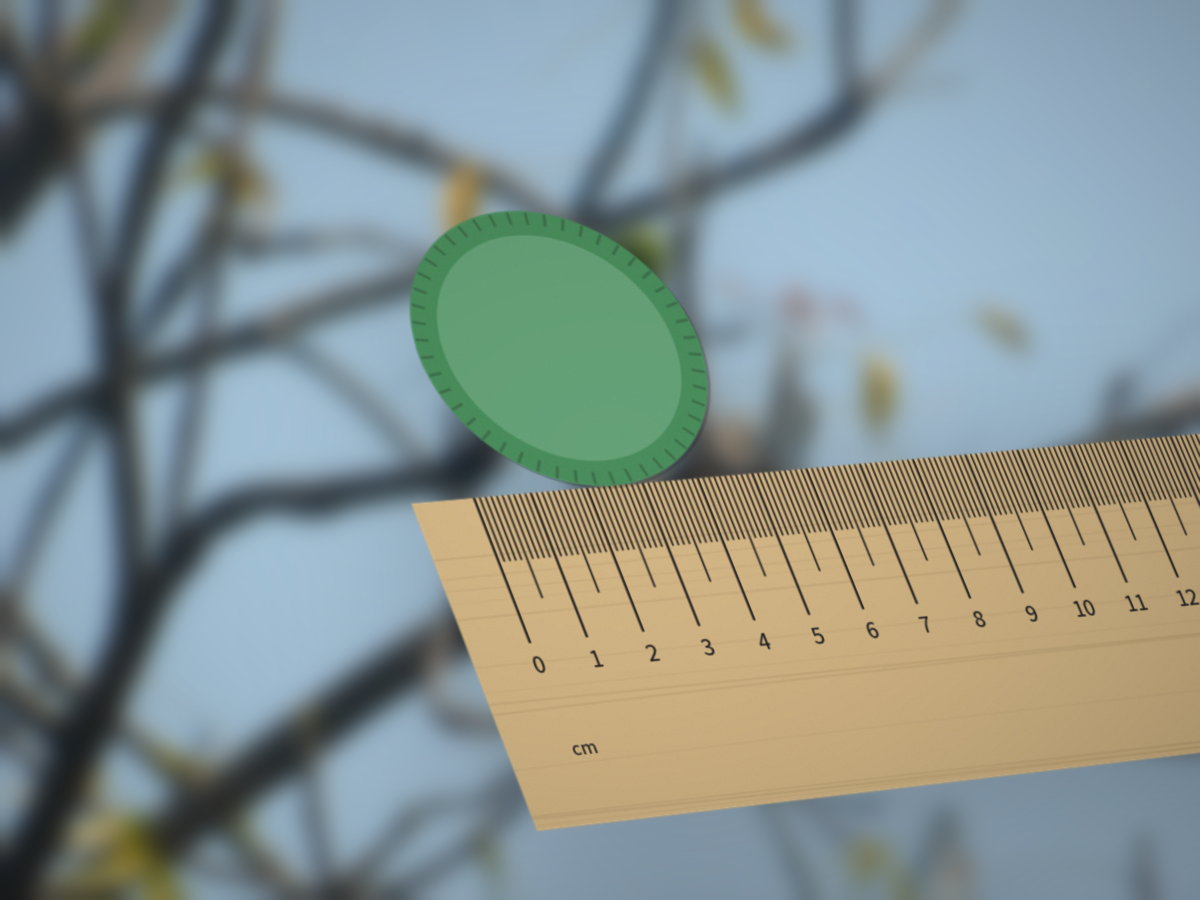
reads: 5cm
